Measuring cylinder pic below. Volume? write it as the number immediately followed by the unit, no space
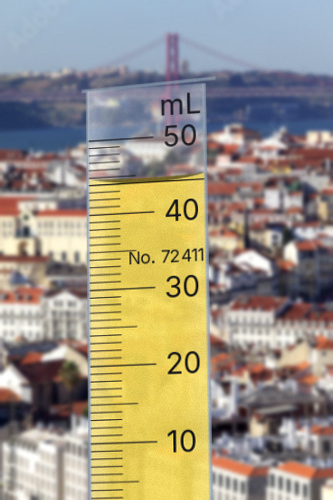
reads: 44mL
